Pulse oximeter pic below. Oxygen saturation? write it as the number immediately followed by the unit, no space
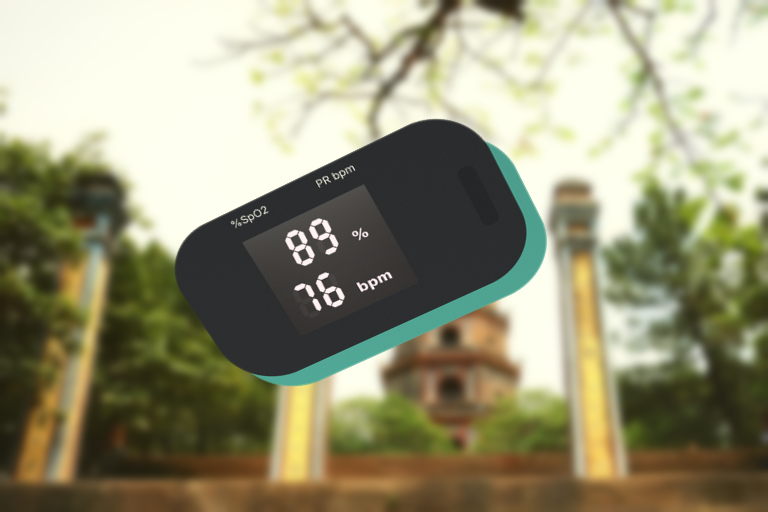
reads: 89%
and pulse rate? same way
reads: 76bpm
